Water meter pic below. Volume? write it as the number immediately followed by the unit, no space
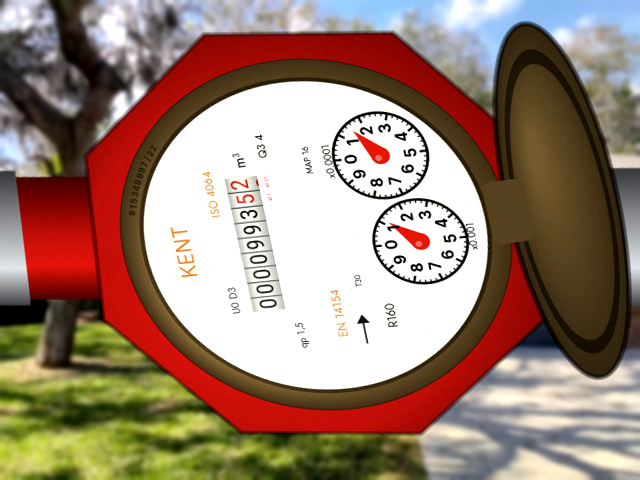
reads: 993.5211m³
